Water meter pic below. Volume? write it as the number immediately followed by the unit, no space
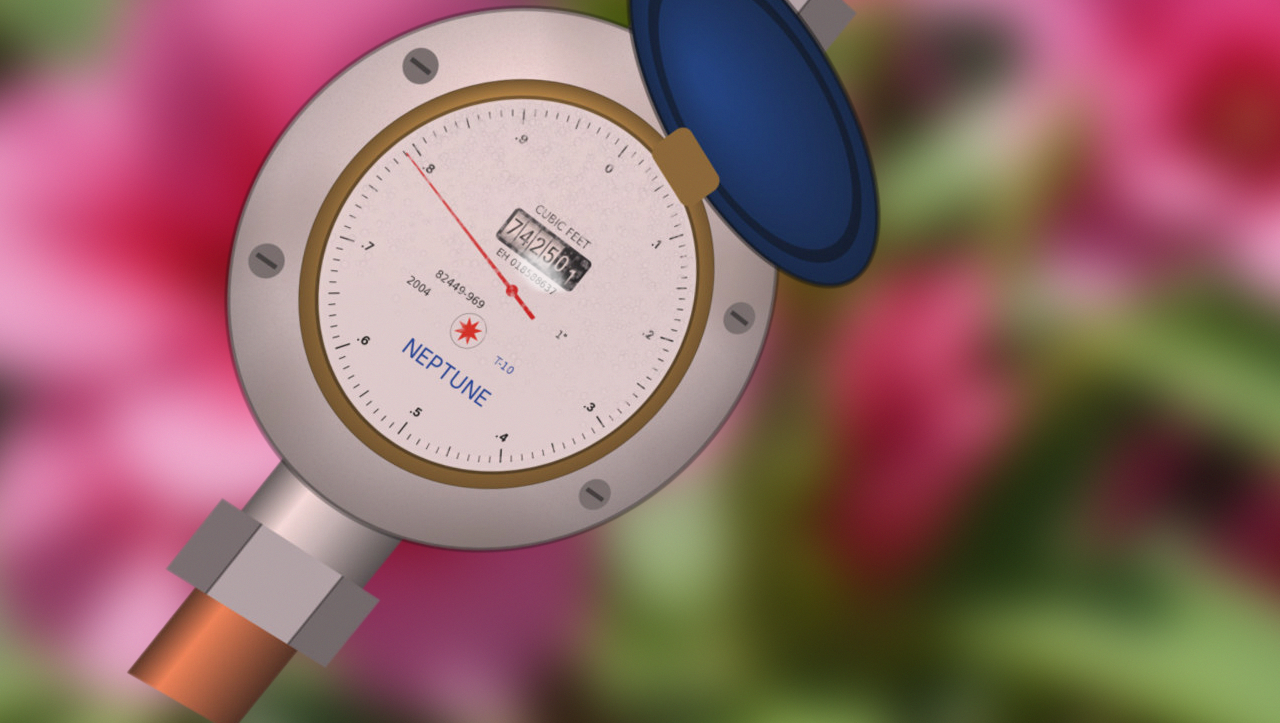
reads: 742500.79ft³
